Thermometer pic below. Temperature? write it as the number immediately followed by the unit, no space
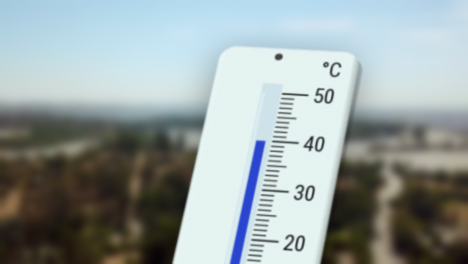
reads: 40°C
